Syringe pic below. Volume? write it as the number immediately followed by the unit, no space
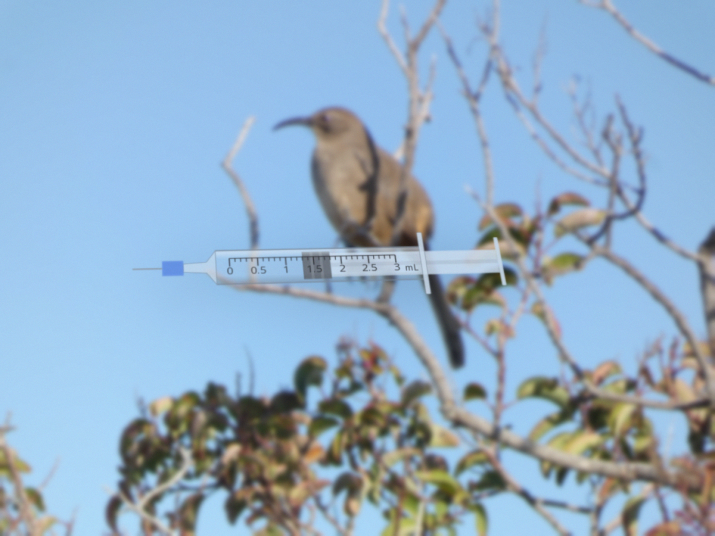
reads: 1.3mL
